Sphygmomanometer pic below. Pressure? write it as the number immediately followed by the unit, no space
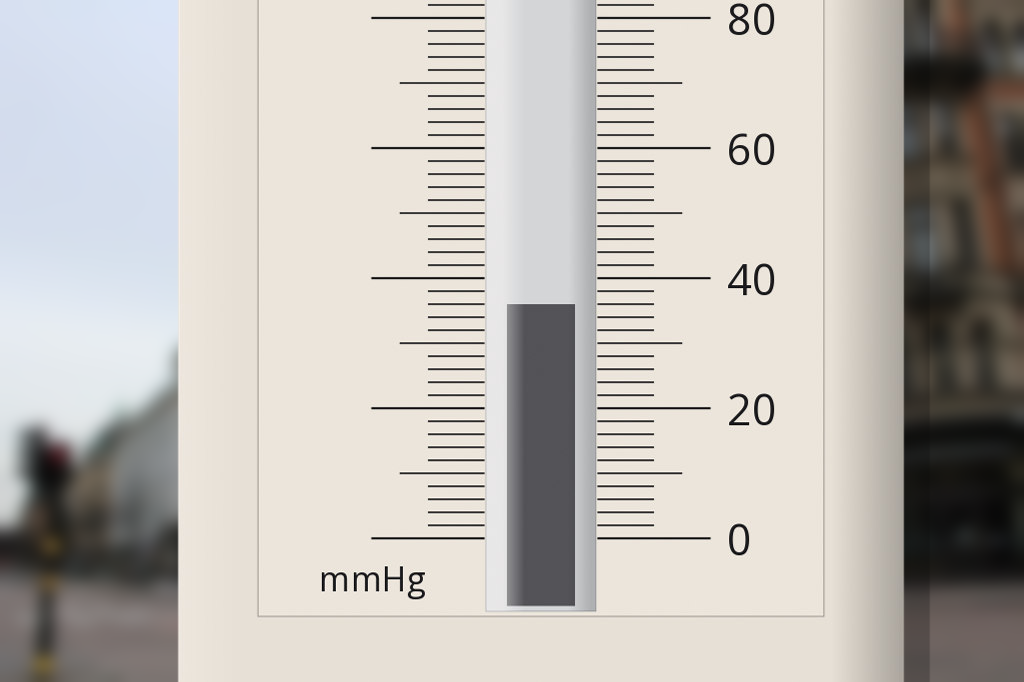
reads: 36mmHg
